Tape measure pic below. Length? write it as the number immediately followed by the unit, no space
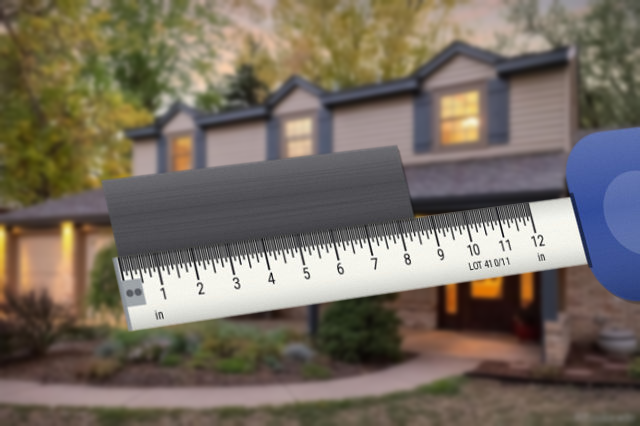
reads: 8.5in
